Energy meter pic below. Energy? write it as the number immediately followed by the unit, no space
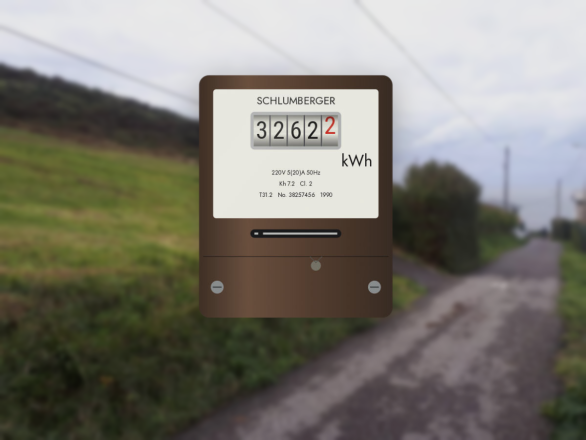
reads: 3262.2kWh
